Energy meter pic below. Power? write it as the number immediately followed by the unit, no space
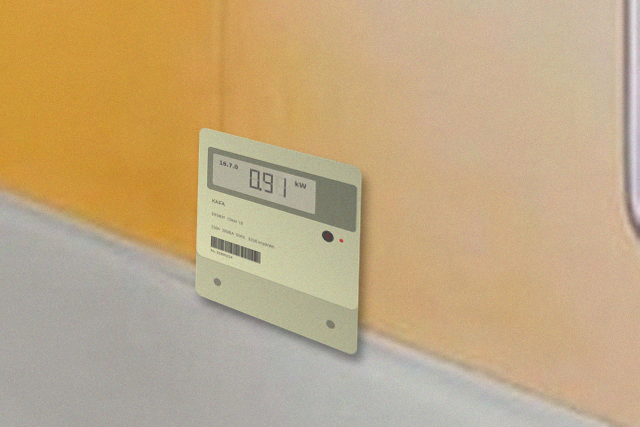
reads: 0.91kW
